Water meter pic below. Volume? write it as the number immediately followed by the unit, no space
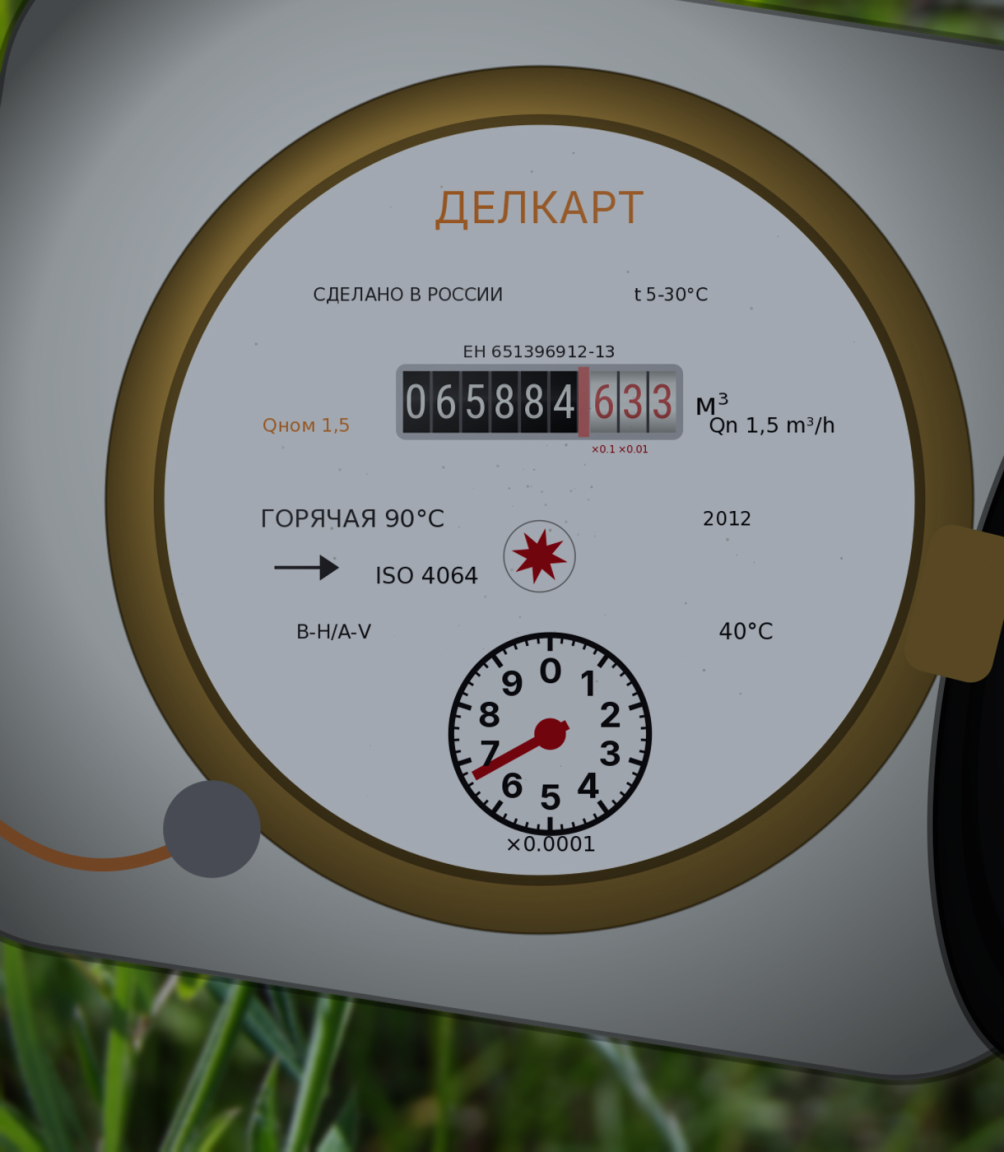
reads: 65884.6336m³
